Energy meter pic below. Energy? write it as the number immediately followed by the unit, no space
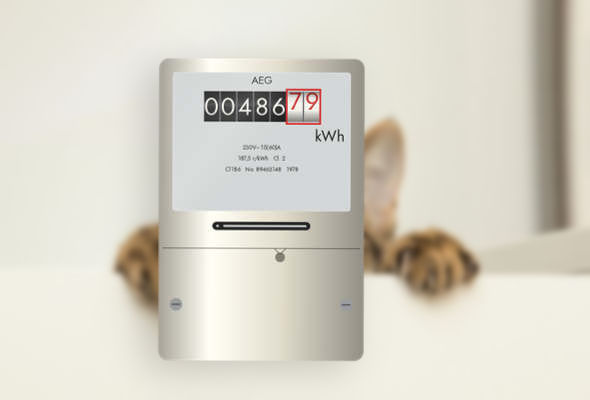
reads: 486.79kWh
